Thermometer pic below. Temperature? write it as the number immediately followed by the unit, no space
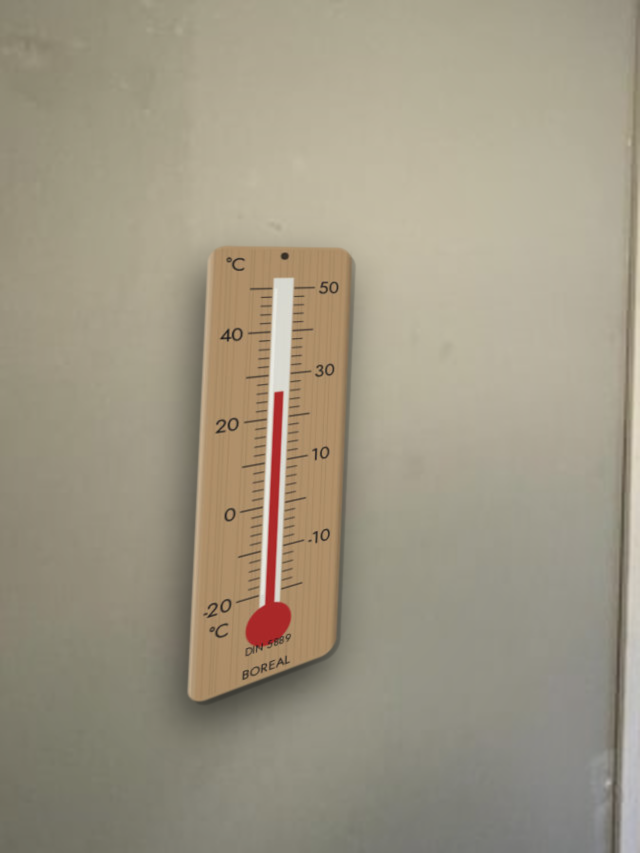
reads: 26°C
